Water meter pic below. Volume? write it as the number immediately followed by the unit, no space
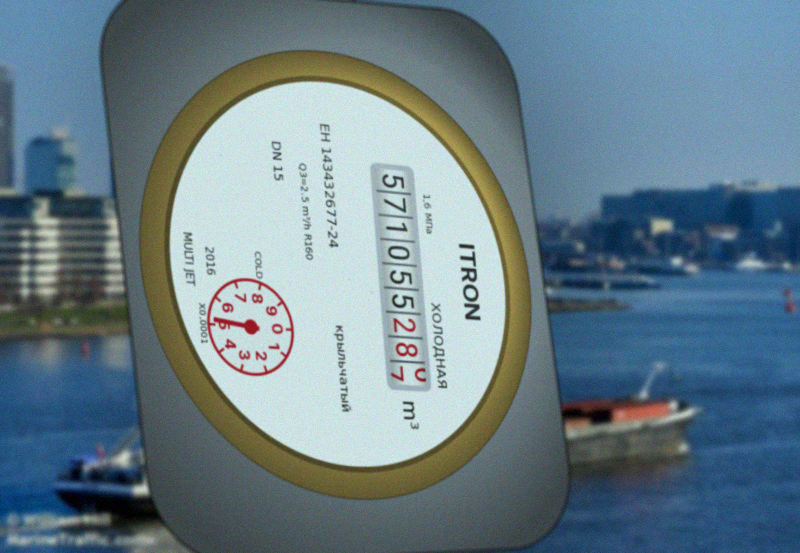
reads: 571055.2865m³
